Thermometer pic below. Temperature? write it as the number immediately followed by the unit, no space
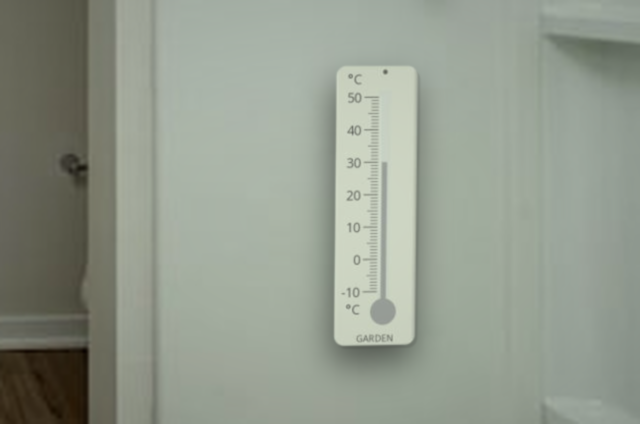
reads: 30°C
